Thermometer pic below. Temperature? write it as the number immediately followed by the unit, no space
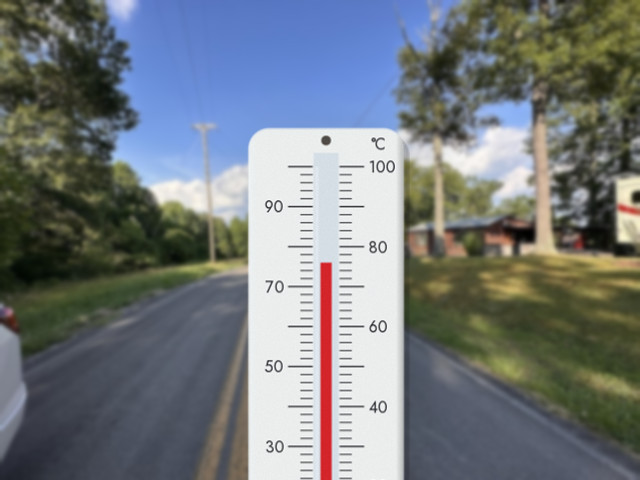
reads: 76°C
